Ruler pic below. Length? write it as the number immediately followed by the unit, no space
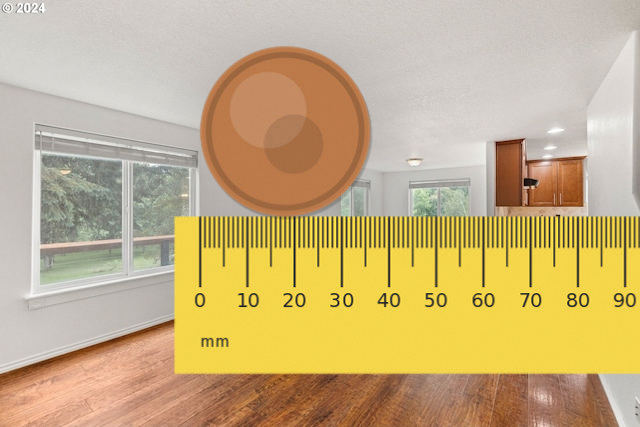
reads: 36mm
